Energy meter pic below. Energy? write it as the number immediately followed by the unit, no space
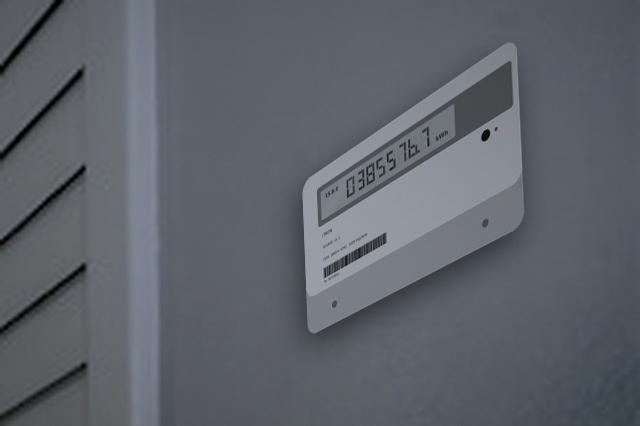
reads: 385576.7kWh
